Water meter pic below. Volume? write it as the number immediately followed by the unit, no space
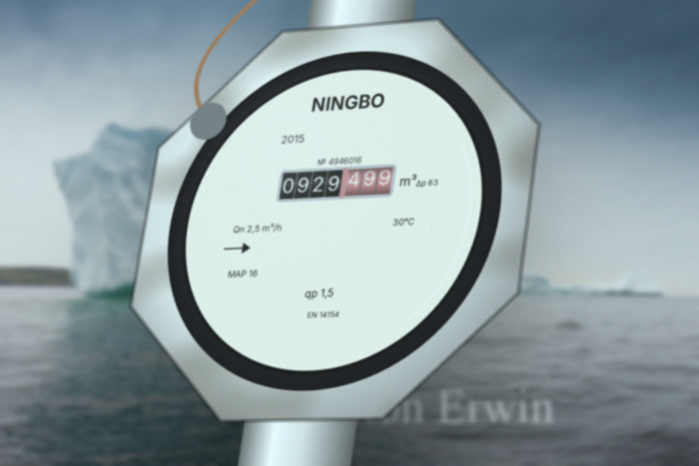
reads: 929.499m³
